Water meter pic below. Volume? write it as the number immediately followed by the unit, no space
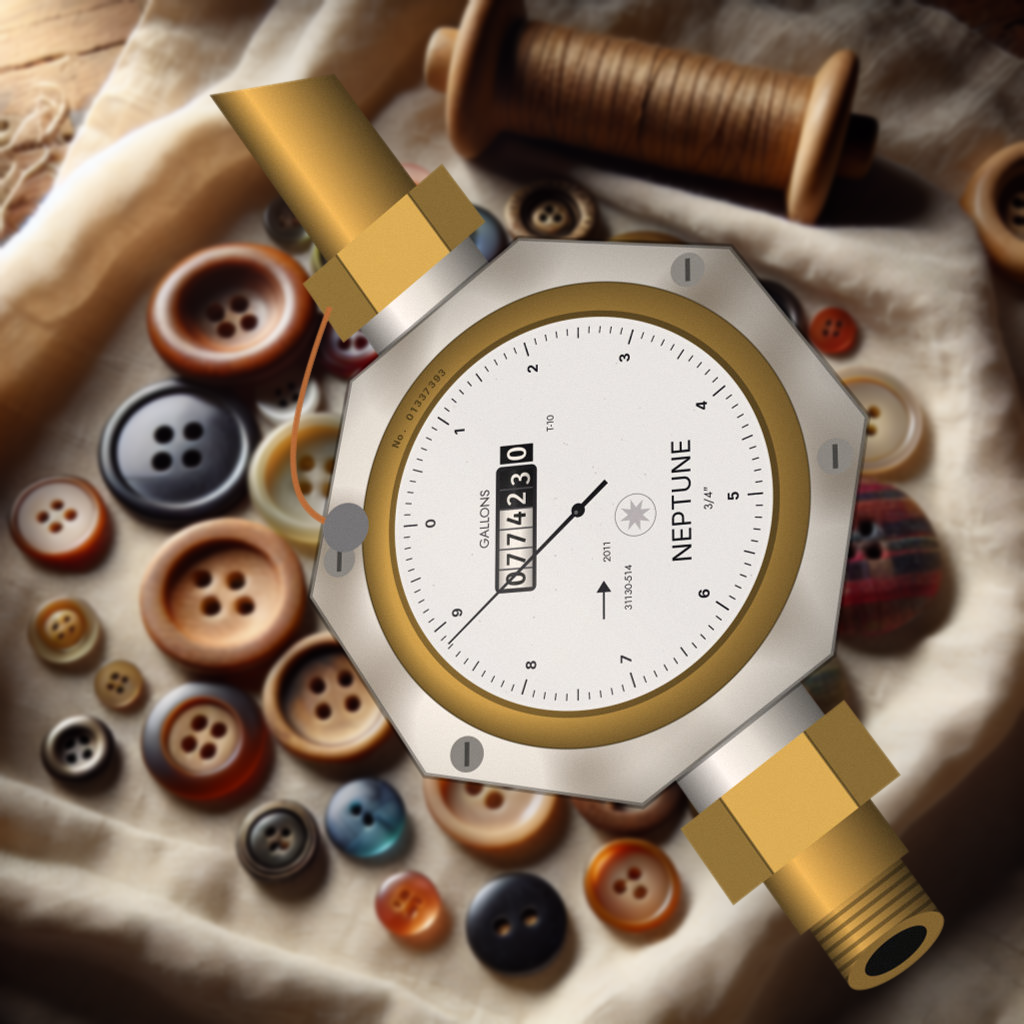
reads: 774228.8gal
